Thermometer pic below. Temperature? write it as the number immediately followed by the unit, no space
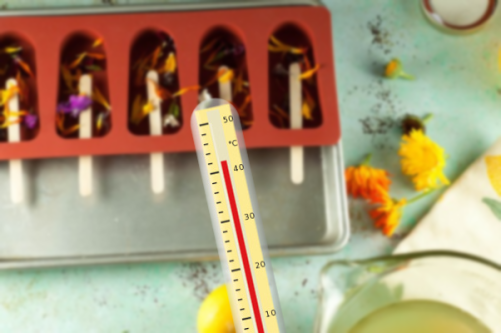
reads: 42°C
